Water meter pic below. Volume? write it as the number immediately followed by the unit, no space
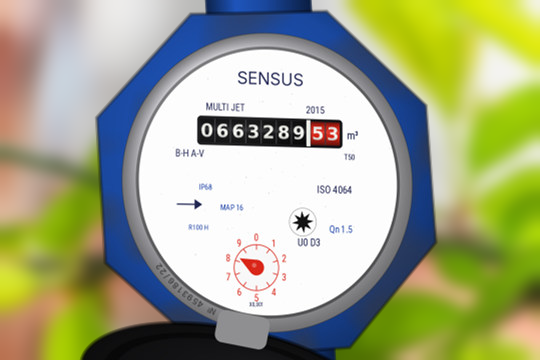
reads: 663289.538m³
